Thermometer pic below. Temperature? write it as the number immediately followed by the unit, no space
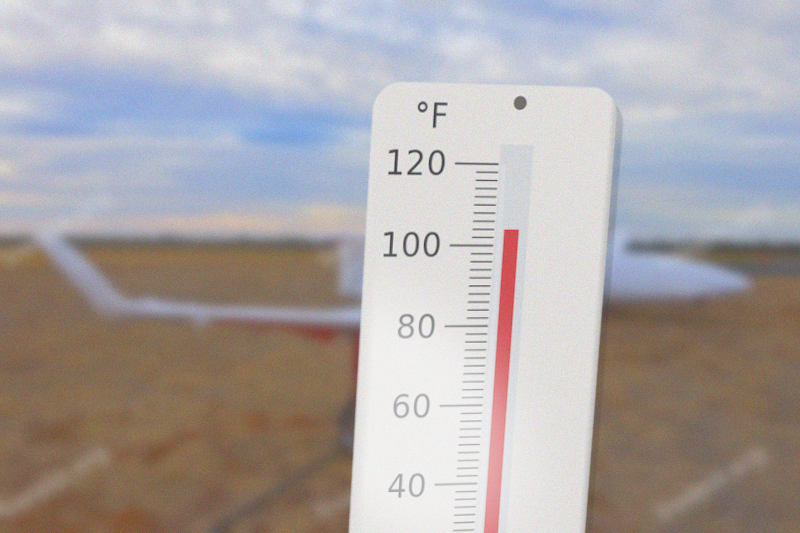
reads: 104°F
